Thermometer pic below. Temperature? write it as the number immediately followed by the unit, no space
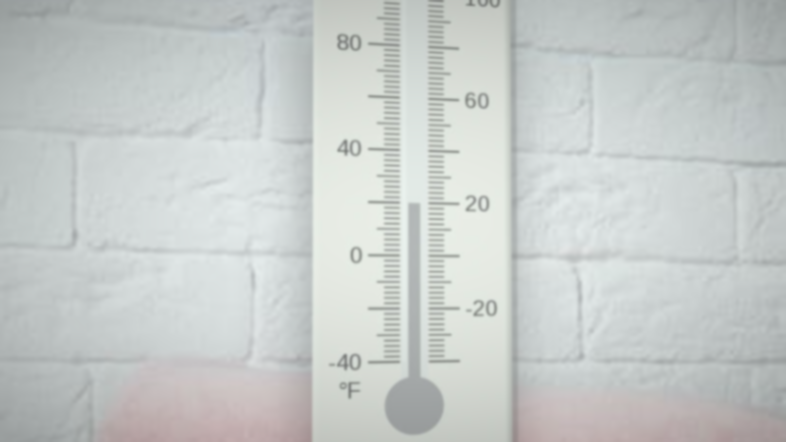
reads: 20°F
